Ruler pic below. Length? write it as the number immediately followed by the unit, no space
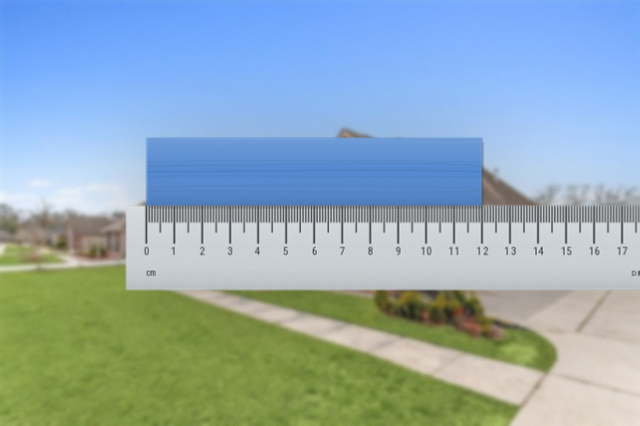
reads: 12cm
